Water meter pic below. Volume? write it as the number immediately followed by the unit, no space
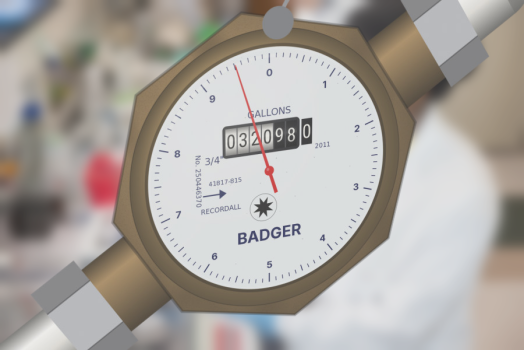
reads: 320979.5gal
